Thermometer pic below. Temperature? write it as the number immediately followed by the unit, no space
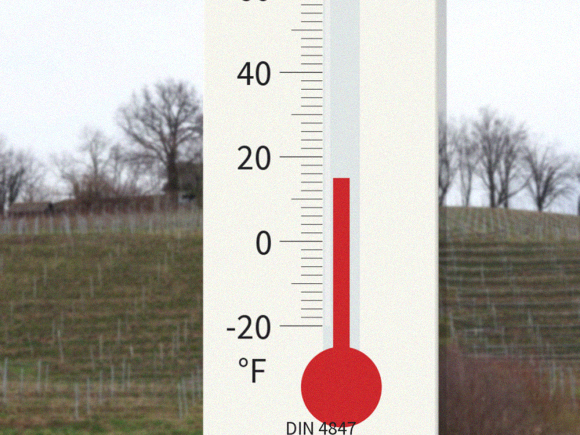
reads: 15°F
